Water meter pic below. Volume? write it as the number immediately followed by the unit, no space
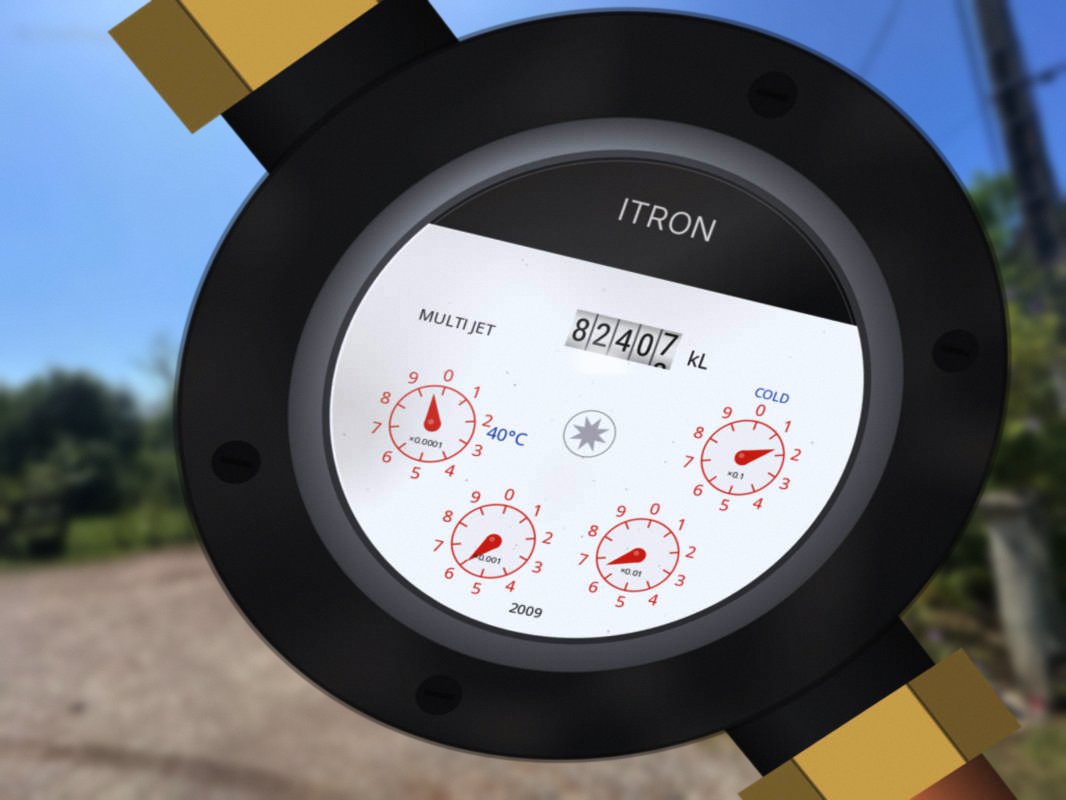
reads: 82407.1659kL
